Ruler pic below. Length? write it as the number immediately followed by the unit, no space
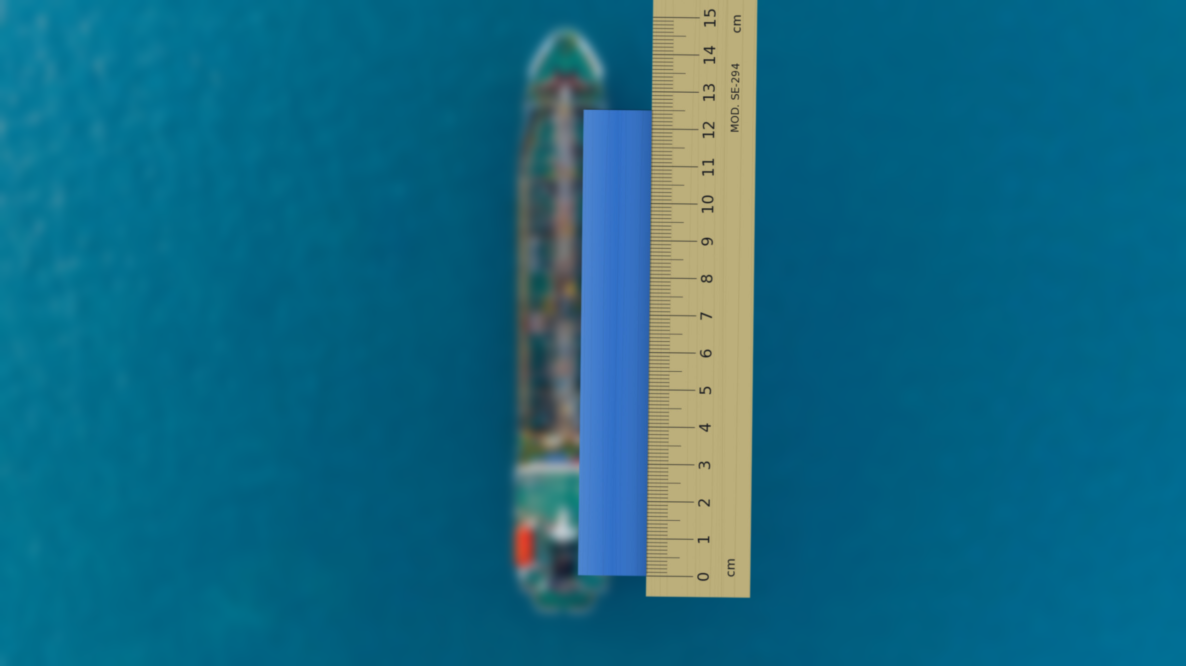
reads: 12.5cm
